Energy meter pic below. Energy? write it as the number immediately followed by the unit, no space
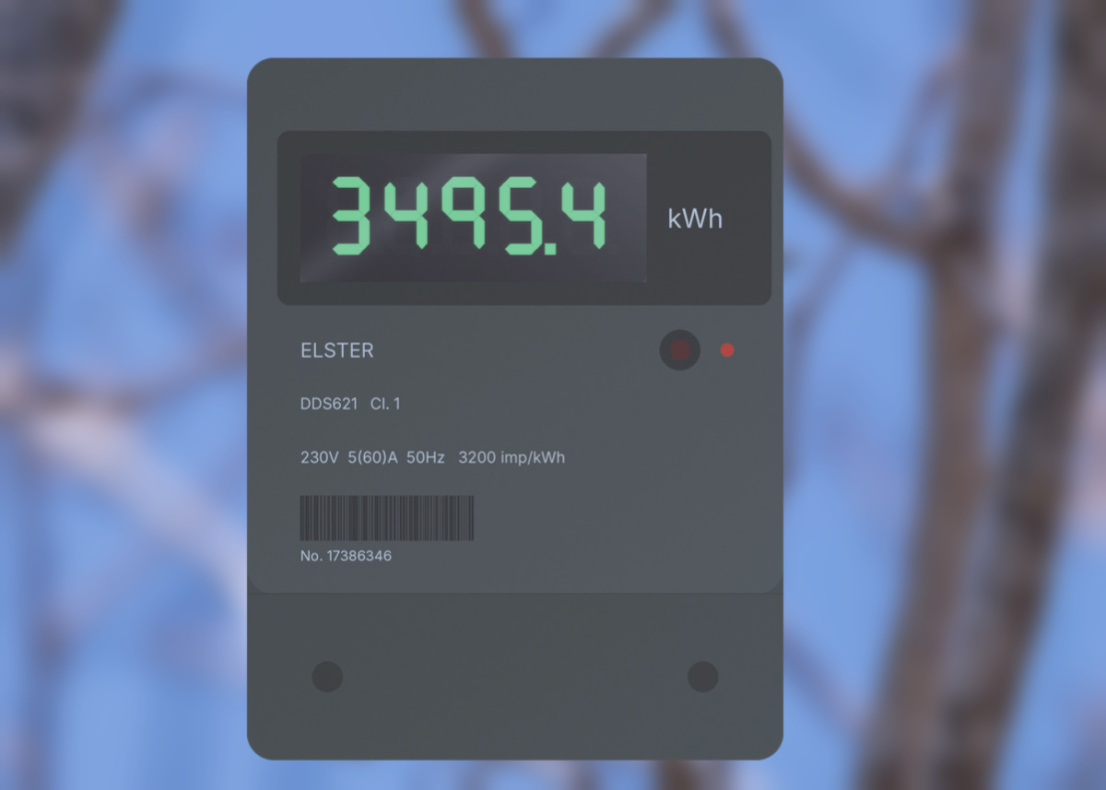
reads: 3495.4kWh
